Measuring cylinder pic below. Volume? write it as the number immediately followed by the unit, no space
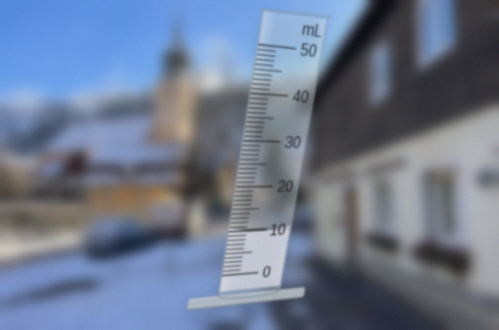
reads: 10mL
